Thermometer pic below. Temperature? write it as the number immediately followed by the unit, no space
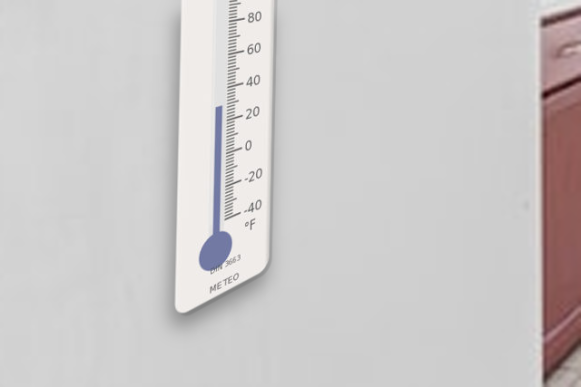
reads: 30°F
